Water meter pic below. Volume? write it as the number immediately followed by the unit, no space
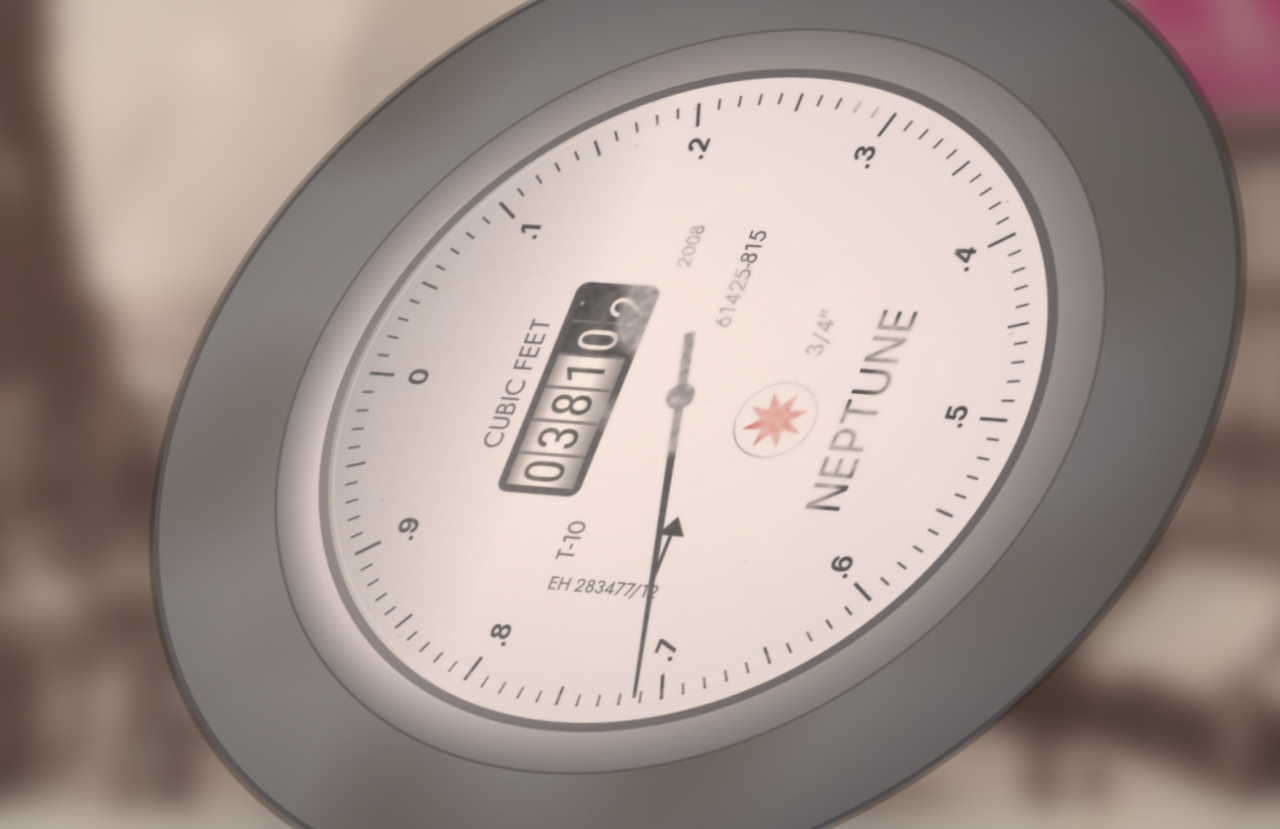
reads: 38101.71ft³
